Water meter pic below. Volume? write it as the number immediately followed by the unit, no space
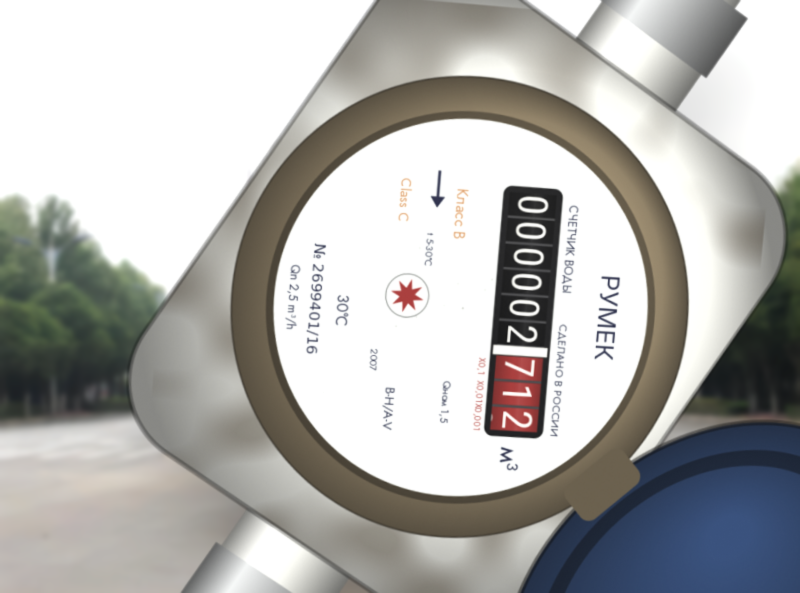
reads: 2.712m³
